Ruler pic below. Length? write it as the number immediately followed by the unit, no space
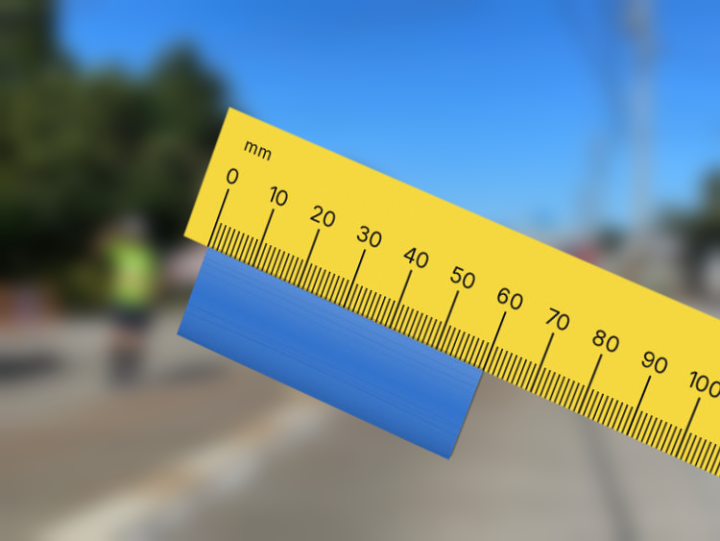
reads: 60mm
